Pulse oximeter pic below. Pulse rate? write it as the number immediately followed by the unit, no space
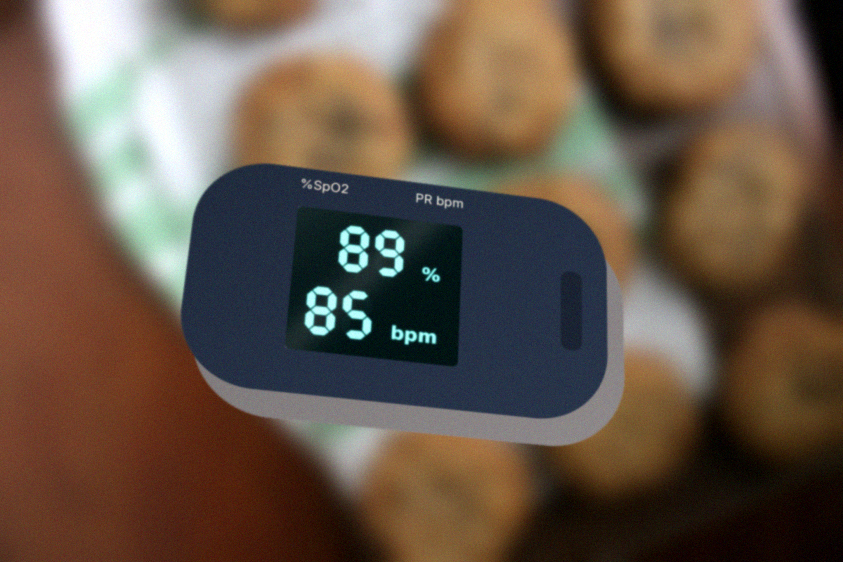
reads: 85bpm
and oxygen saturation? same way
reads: 89%
